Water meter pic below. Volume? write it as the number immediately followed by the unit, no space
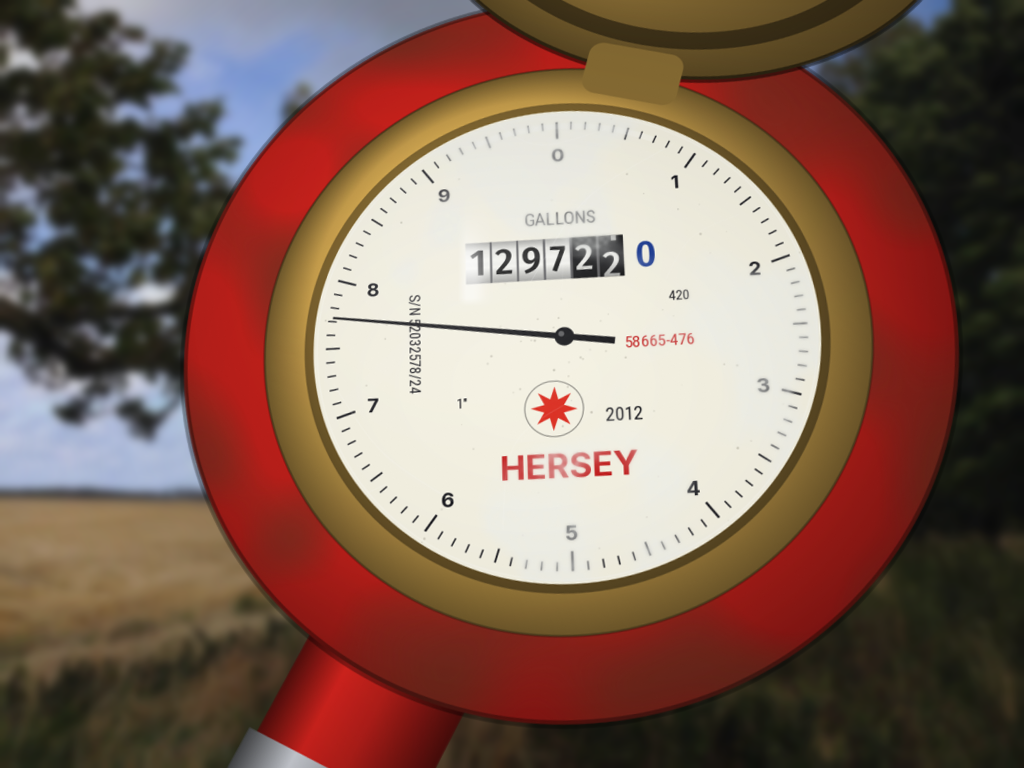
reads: 1297217.7gal
